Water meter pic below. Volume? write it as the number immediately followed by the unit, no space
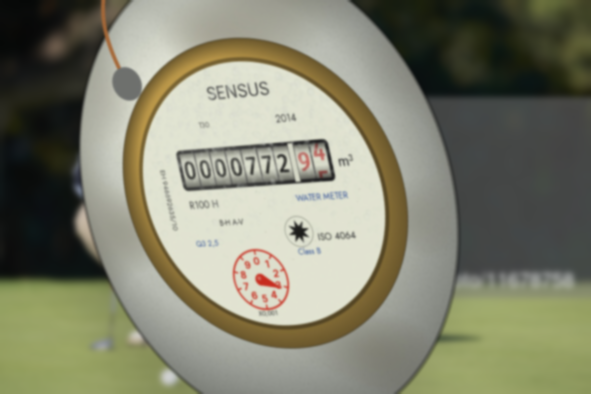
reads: 772.943m³
